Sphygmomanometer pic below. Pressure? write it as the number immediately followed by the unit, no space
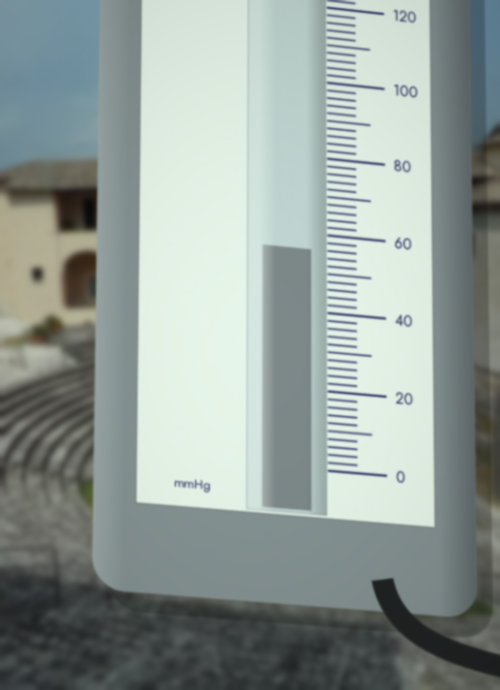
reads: 56mmHg
